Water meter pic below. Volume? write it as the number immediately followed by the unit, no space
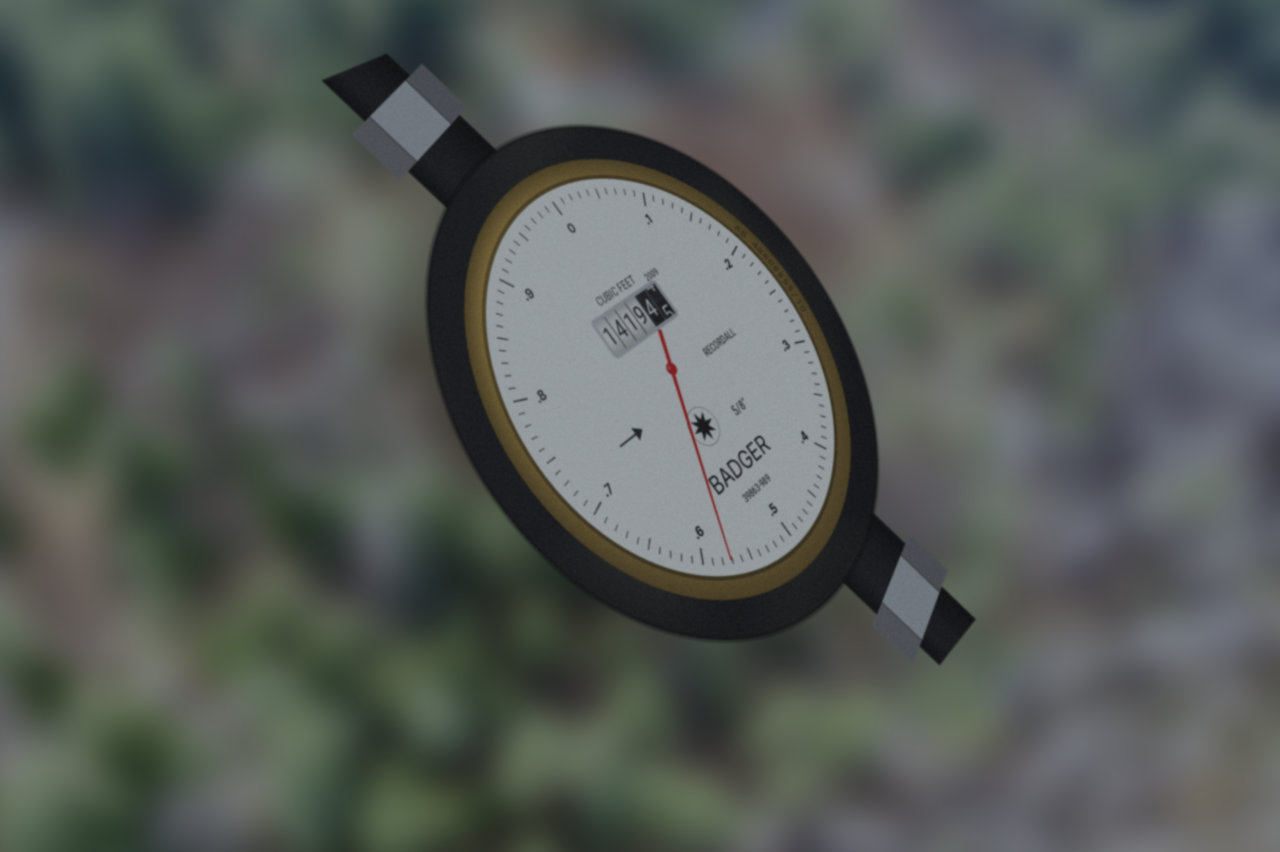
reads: 141944.57ft³
